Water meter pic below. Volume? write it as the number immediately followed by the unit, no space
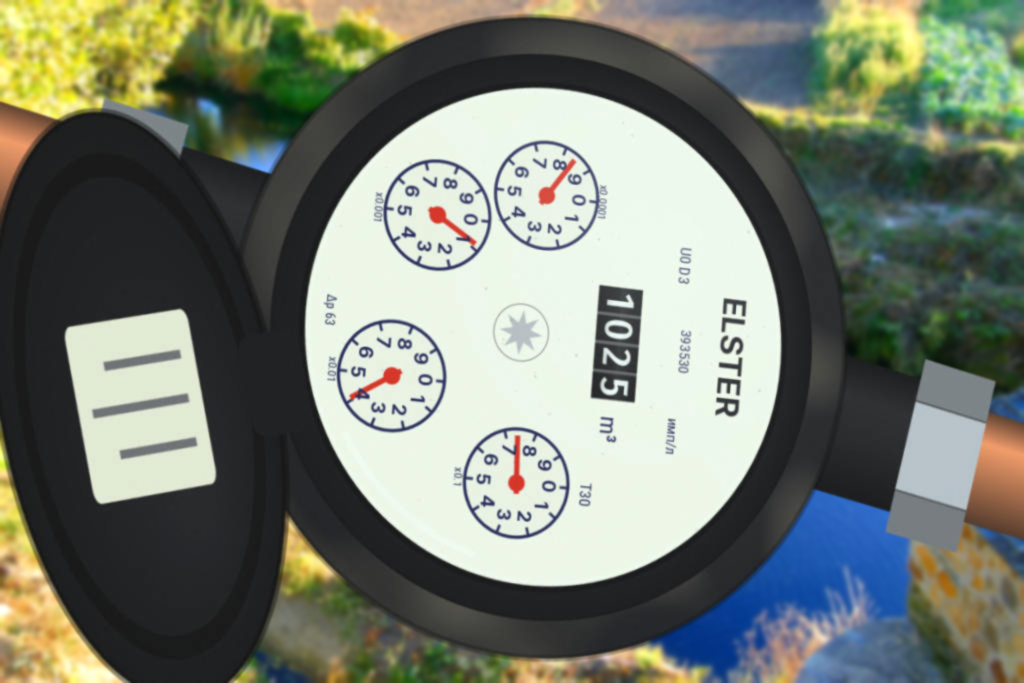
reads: 1025.7408m³
